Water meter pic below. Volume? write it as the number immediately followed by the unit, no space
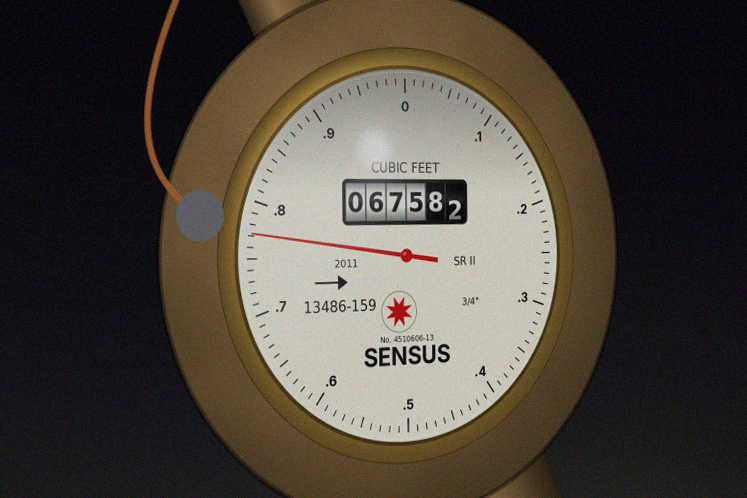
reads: 67581.77ft³
